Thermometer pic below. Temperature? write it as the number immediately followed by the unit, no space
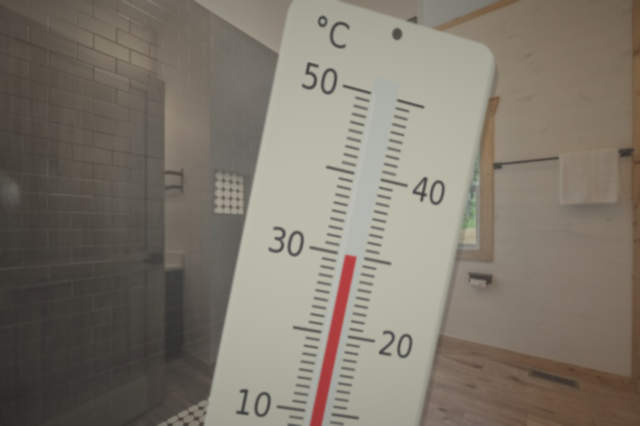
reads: 30°C
